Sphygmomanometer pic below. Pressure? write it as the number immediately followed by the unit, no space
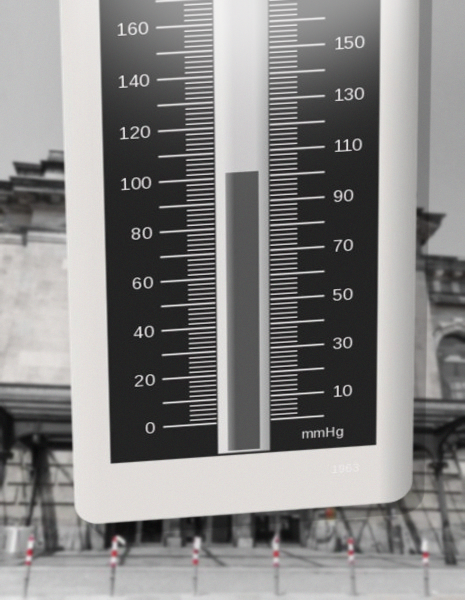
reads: 102mmHg
